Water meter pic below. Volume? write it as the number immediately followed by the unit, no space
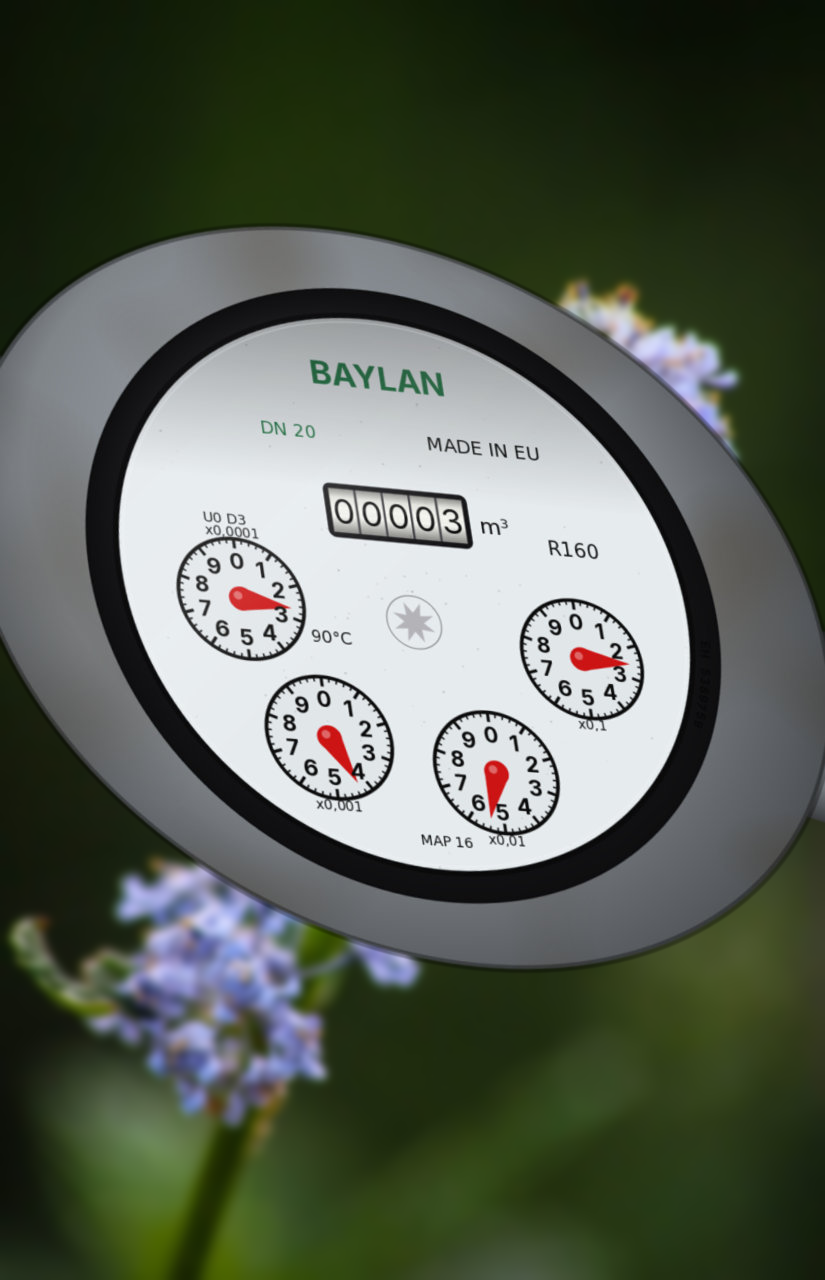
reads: 3.2542m³
